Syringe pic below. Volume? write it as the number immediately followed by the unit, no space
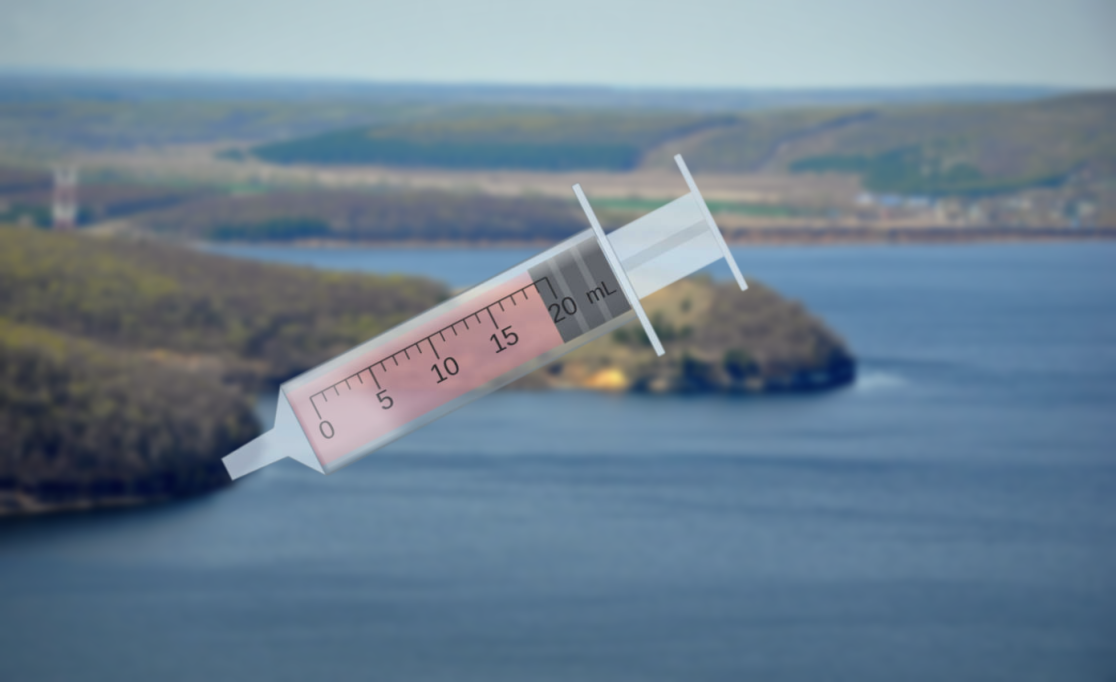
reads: 19mL
